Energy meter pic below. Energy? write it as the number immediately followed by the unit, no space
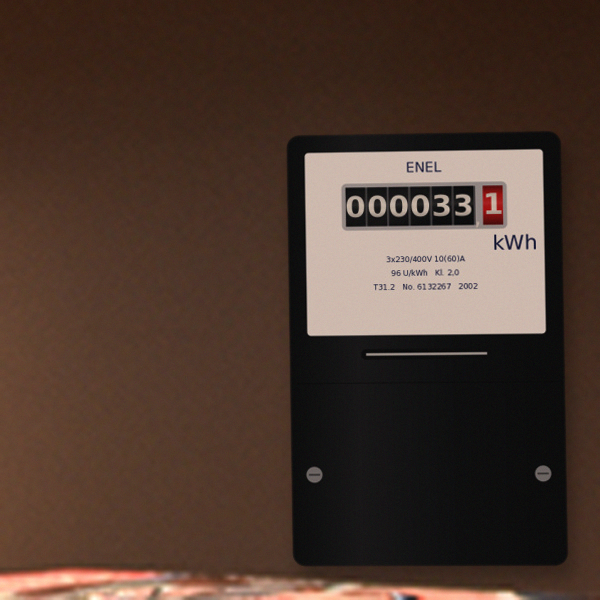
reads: 33.1kWh
